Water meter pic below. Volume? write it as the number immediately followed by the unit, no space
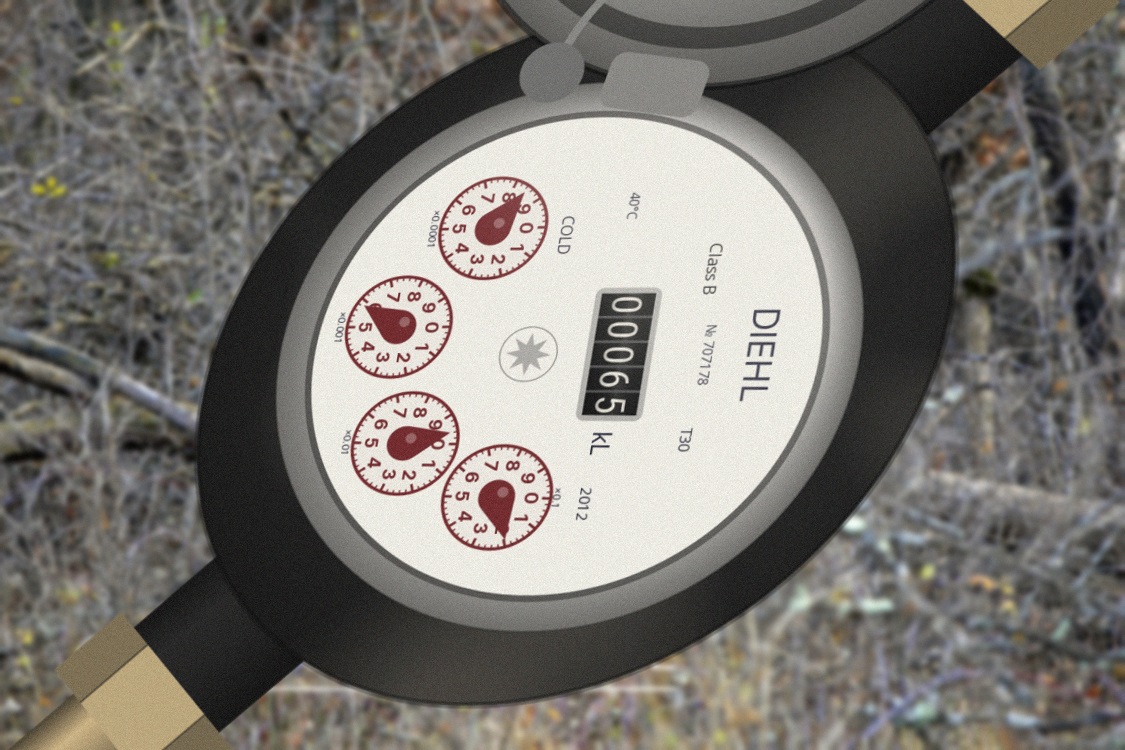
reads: 65.1958kL
